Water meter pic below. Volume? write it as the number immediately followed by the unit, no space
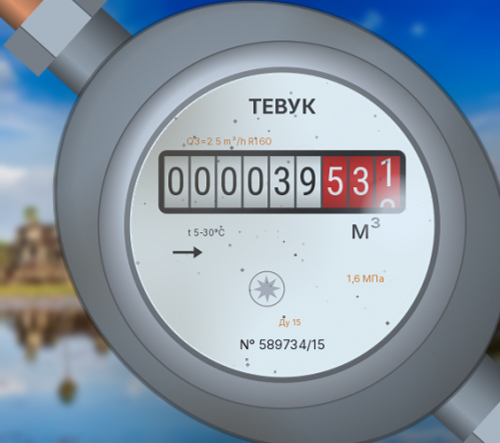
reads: 39.531m³
